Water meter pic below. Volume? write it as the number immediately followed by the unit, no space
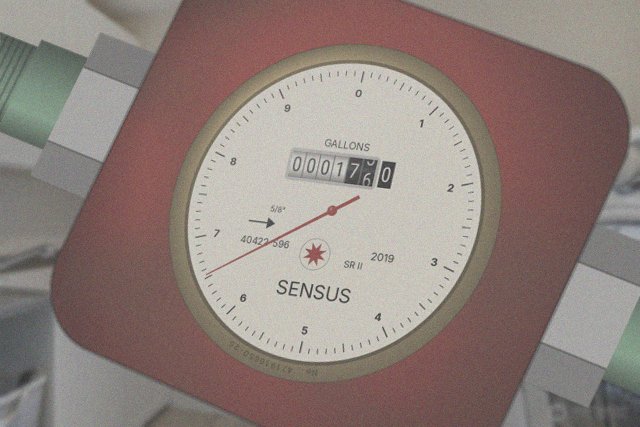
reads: 1756.5gal
